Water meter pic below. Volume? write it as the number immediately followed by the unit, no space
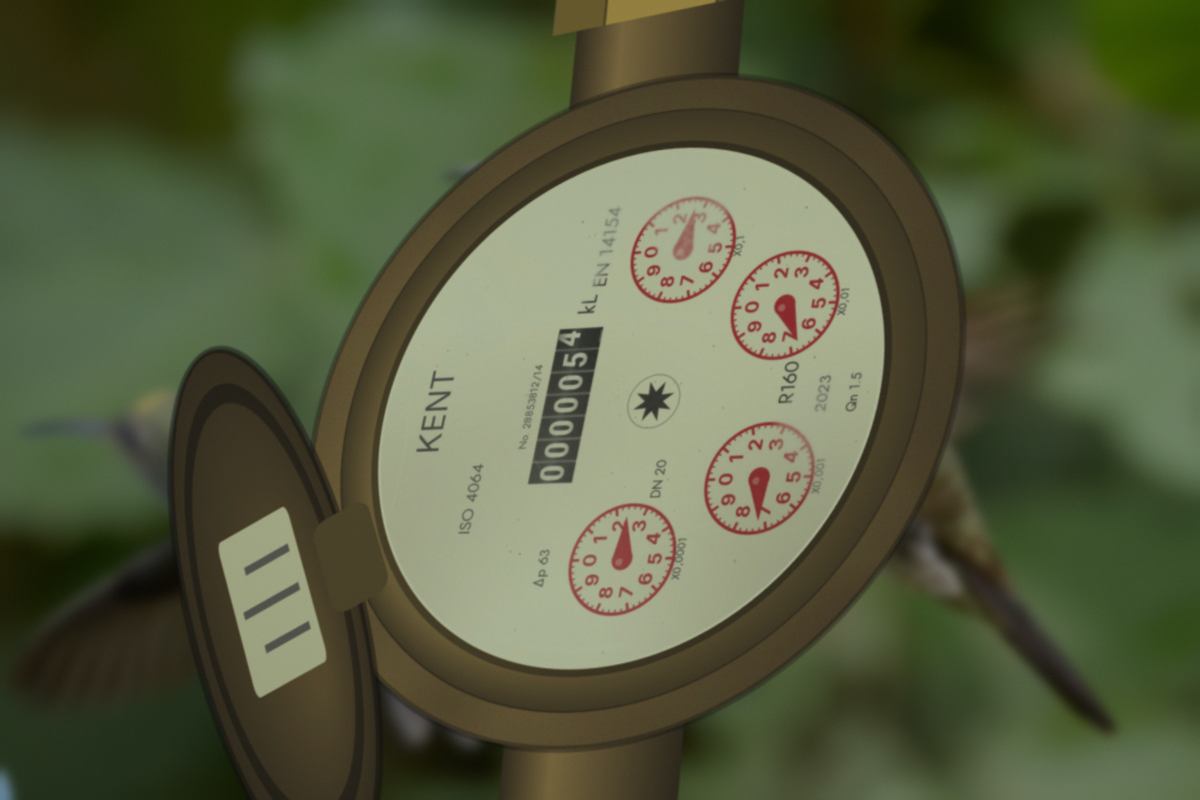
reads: 54.2672kL
